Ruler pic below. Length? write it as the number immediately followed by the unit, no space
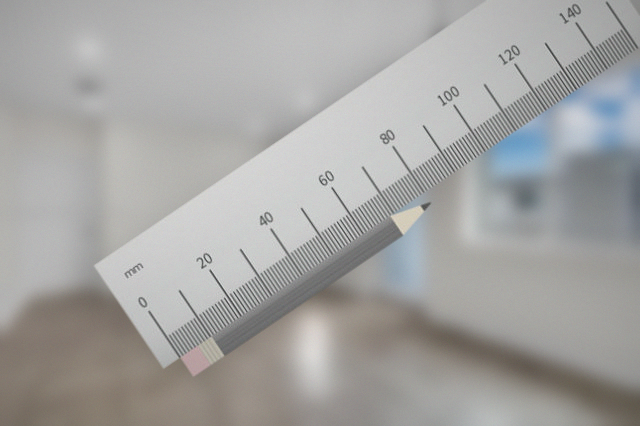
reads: 80mm
